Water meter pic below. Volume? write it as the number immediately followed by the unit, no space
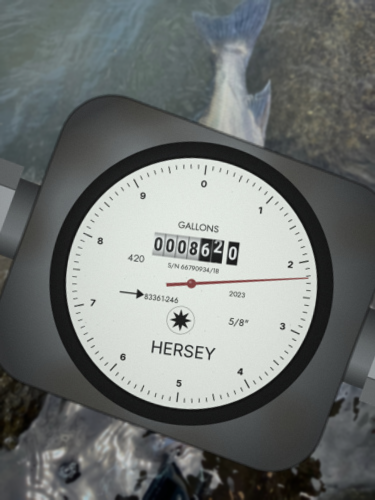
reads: 8622.2gal
